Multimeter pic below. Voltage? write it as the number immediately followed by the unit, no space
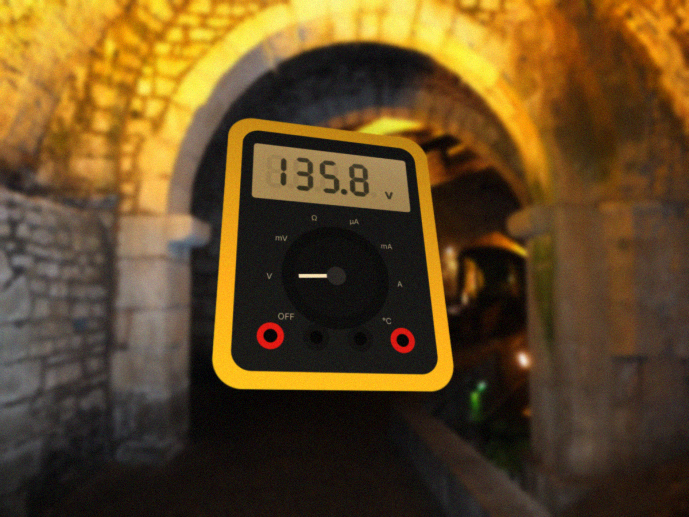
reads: 135.8V
